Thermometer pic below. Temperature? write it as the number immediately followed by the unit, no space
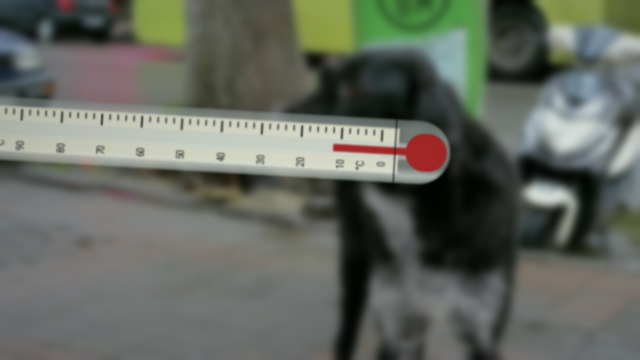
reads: 12°C
